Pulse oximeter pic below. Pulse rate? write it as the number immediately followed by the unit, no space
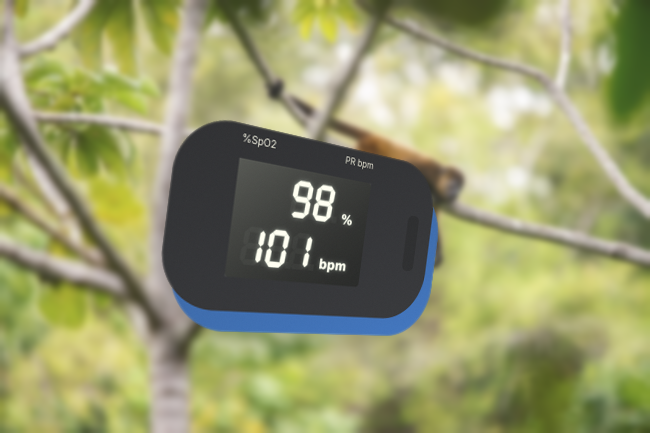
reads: 101bpm
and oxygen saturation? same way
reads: 98%
